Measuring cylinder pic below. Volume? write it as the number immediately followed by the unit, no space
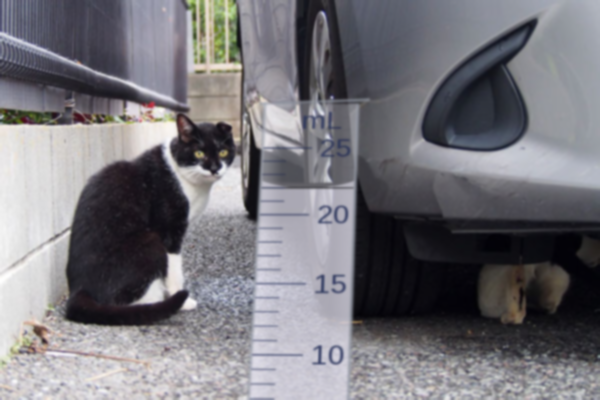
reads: 22mL
